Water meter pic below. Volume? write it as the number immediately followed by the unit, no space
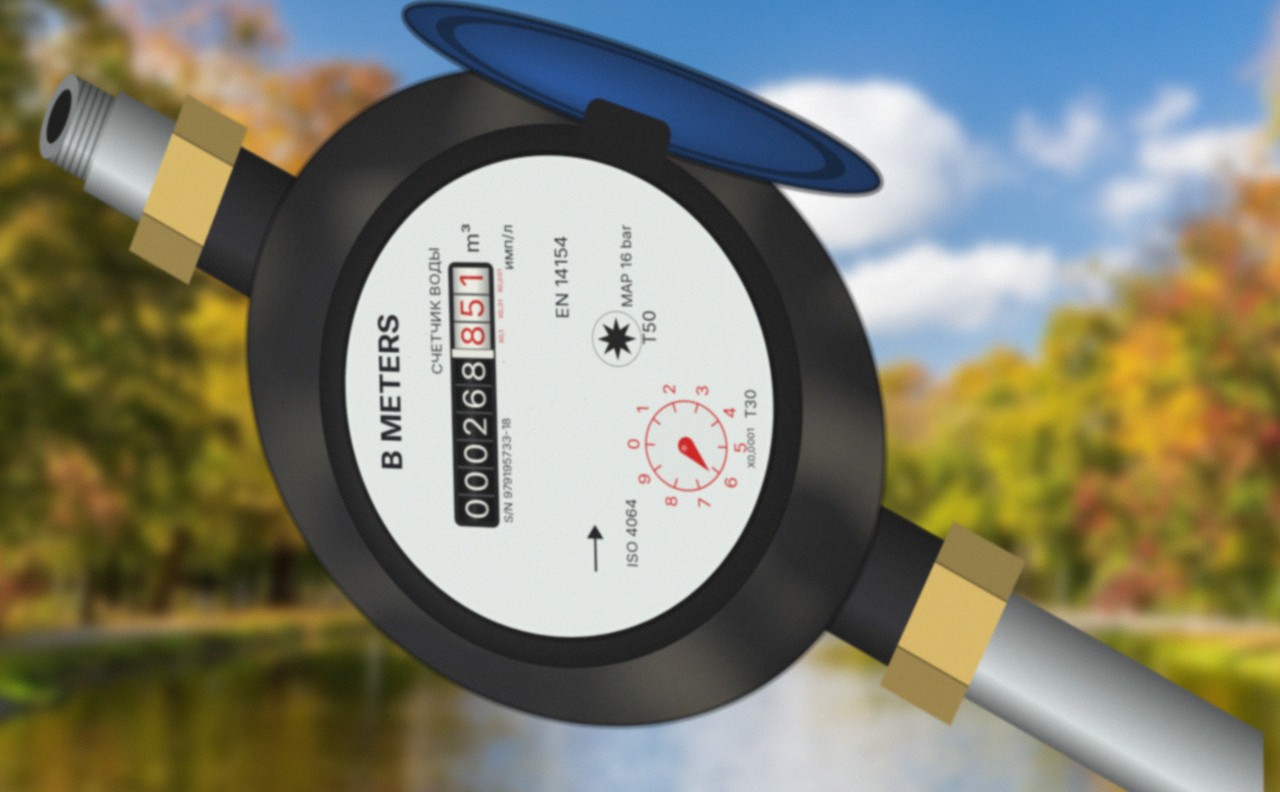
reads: 268.8516m³
